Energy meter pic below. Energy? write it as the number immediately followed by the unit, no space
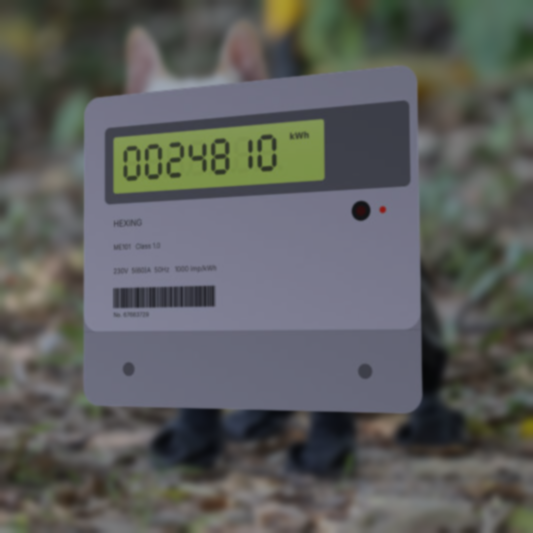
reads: 24810kWh
